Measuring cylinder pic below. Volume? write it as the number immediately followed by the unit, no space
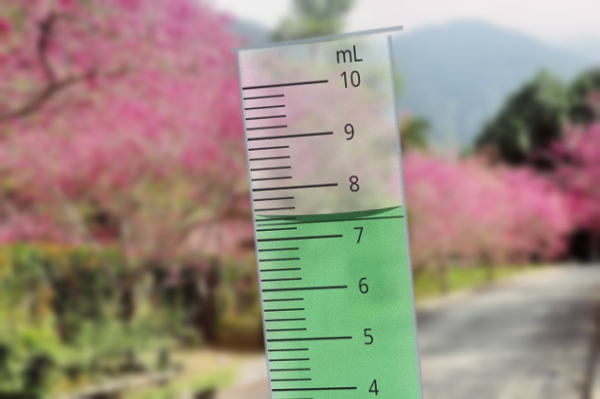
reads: 7.3mL
